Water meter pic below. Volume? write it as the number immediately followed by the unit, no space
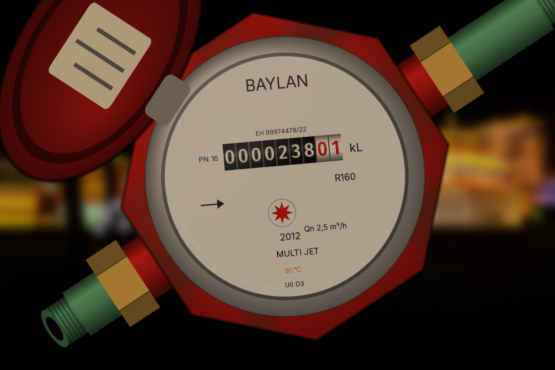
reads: 238.01kL
